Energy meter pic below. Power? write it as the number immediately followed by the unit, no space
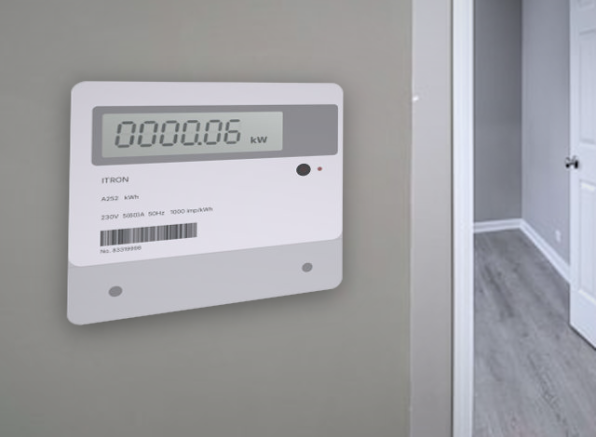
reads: 0.06kW
